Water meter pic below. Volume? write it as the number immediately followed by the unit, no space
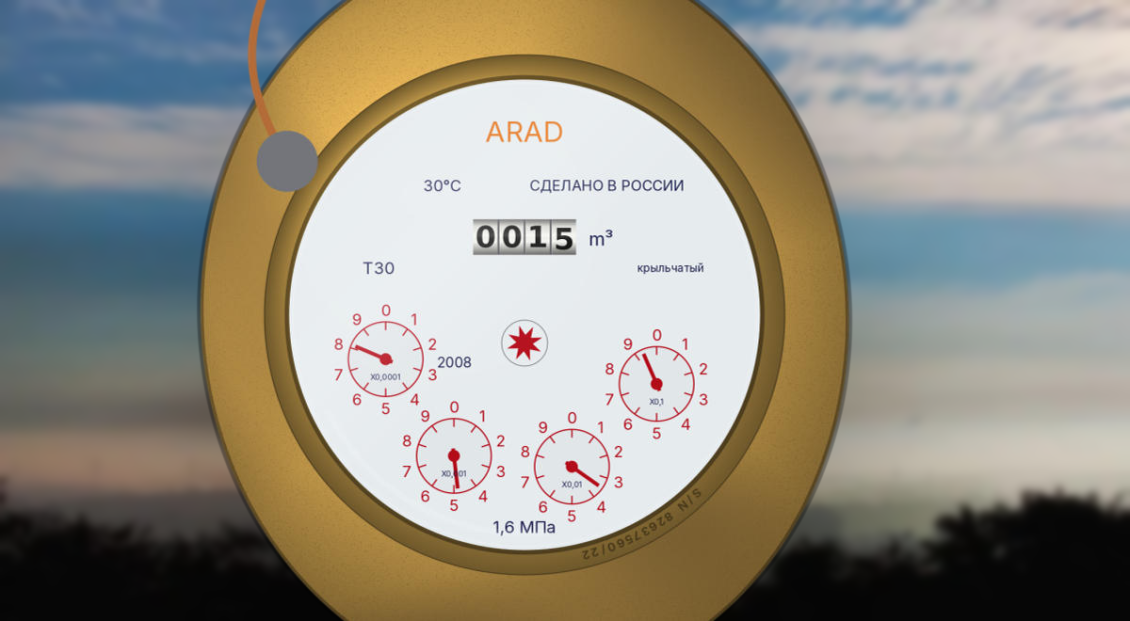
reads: 14.9348m³
